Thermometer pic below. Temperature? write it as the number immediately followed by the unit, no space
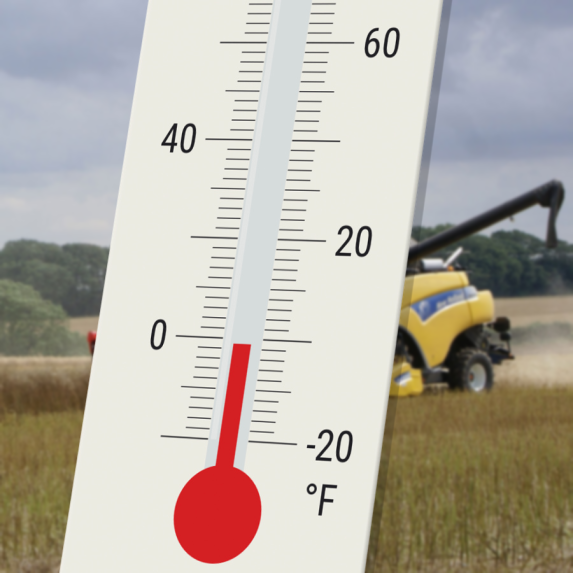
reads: -1°F
